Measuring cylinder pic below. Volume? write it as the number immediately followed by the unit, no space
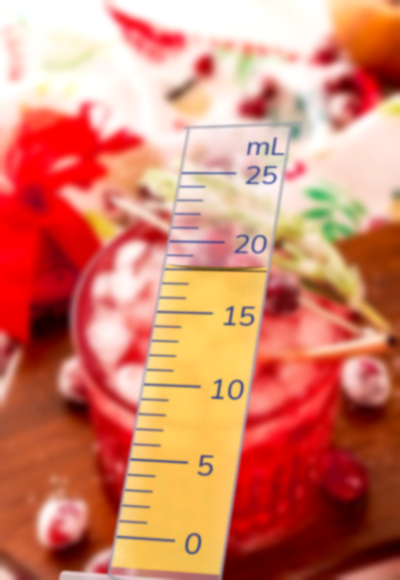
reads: 18mL
